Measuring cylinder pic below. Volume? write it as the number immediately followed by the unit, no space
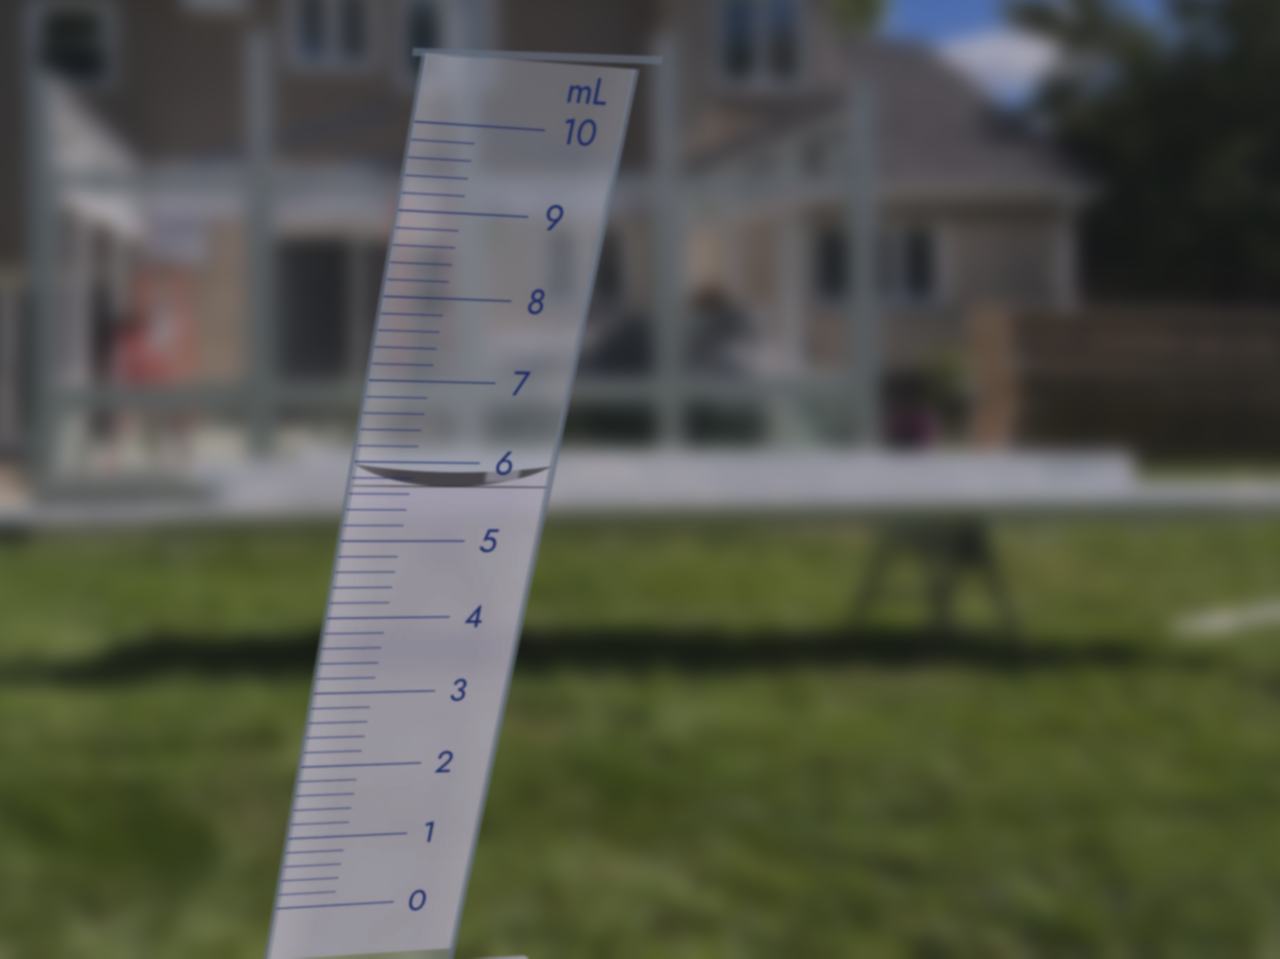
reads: 5.7mL
